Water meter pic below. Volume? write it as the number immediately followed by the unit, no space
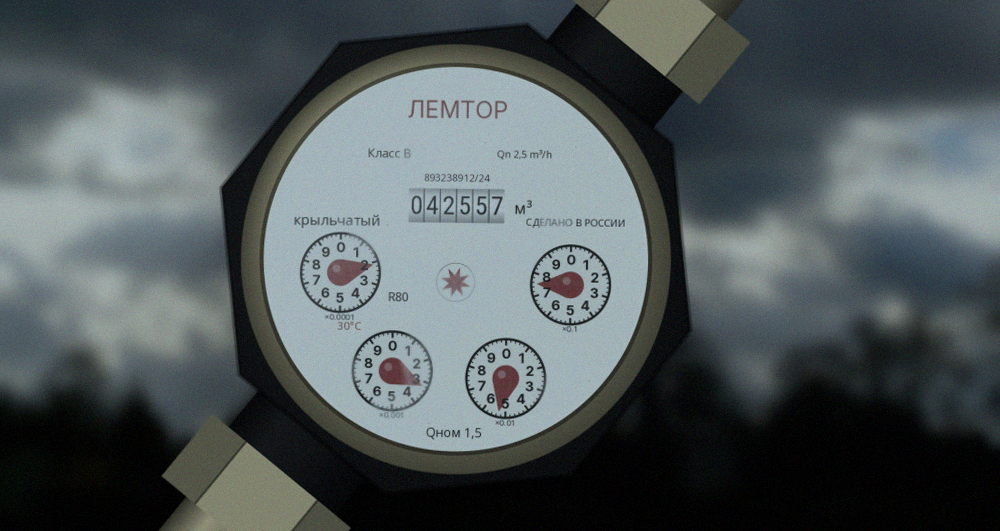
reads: 42557.7532m³
